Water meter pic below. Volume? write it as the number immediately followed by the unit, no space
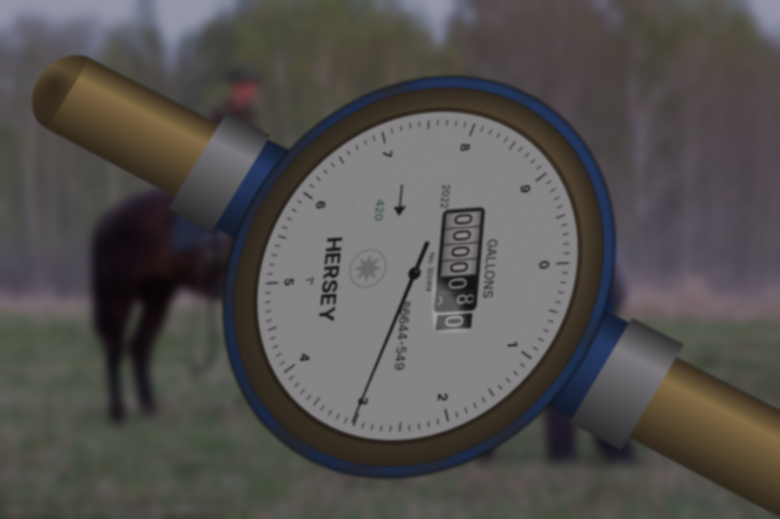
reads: 83.0gal
